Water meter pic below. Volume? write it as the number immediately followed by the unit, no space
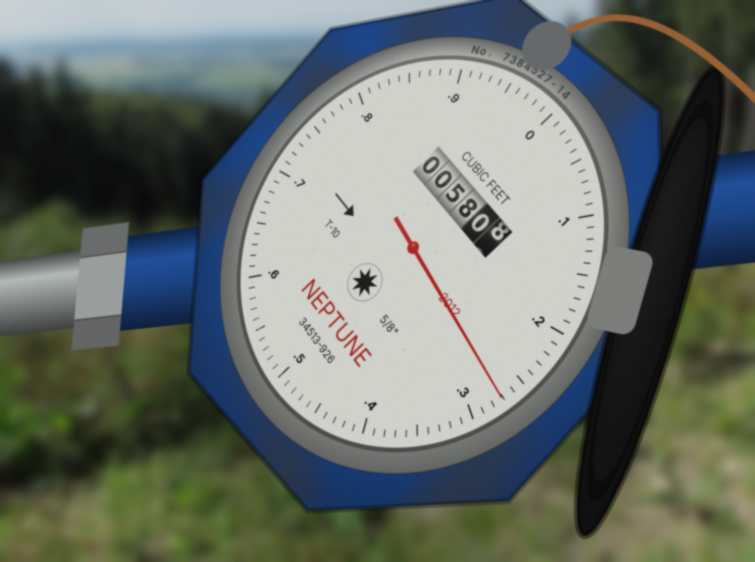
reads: 5808.27ft³
